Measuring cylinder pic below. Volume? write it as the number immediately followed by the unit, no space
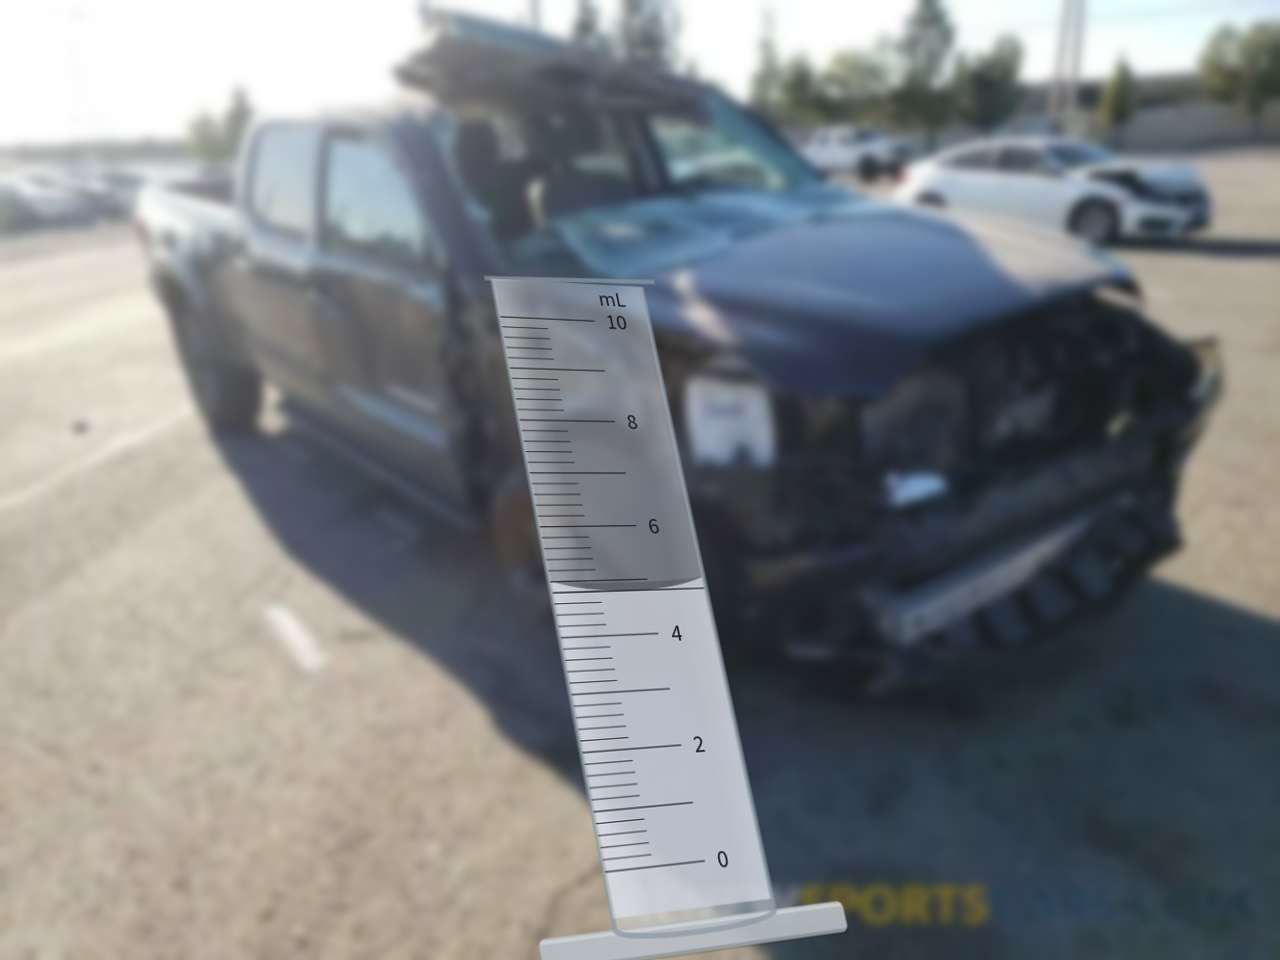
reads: 4.8mL
